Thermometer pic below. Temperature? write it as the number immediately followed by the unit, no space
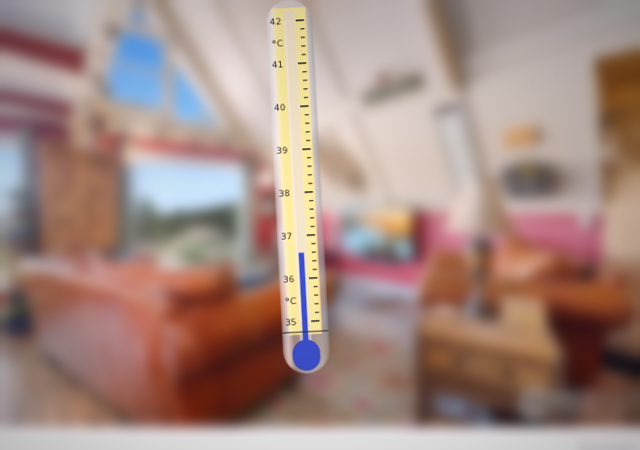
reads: 36.6°C
